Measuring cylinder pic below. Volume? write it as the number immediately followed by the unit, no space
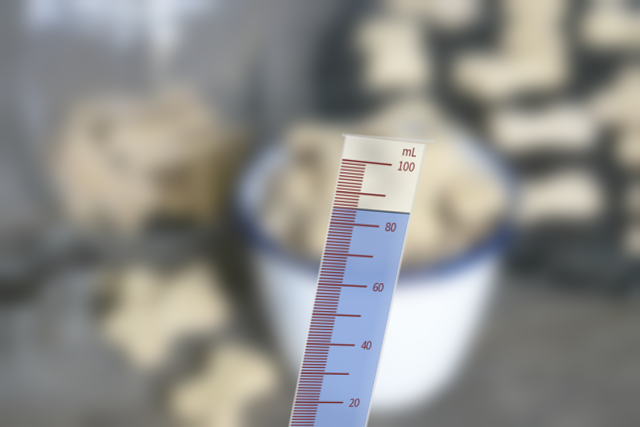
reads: 85mL
